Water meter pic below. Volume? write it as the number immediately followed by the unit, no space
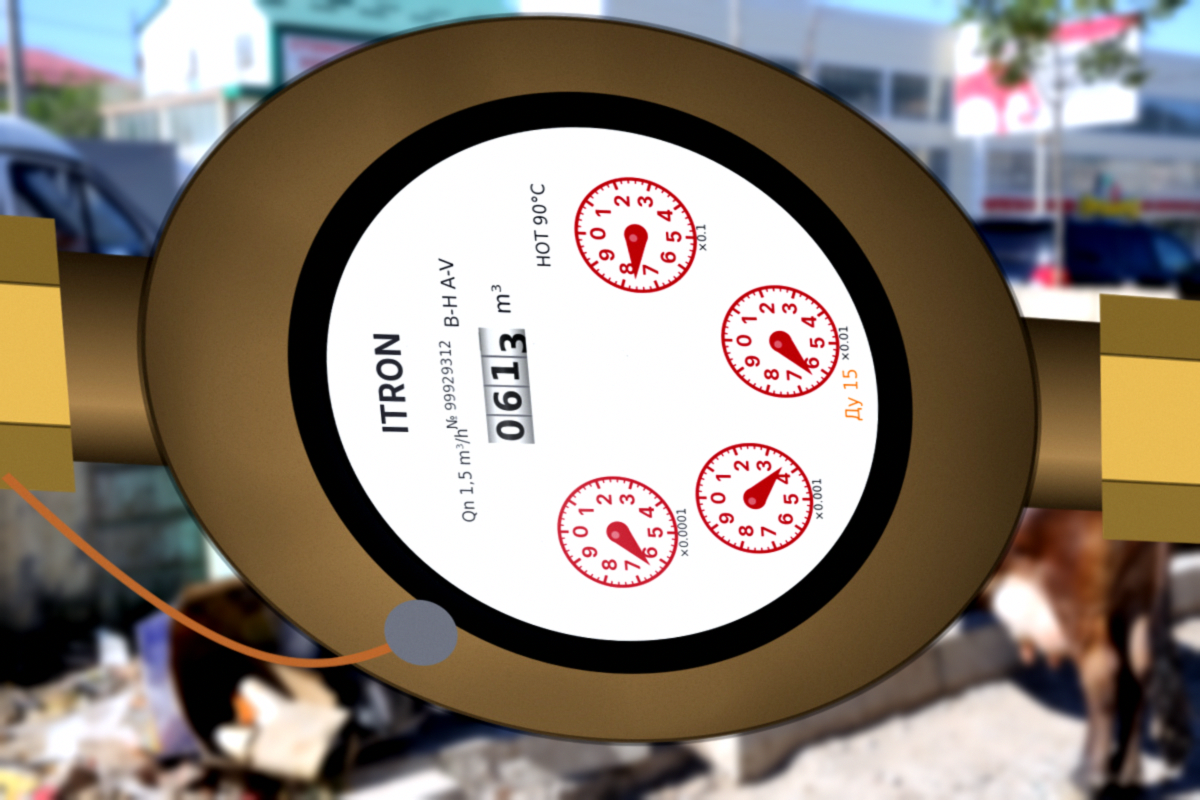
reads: 612.7636m³
